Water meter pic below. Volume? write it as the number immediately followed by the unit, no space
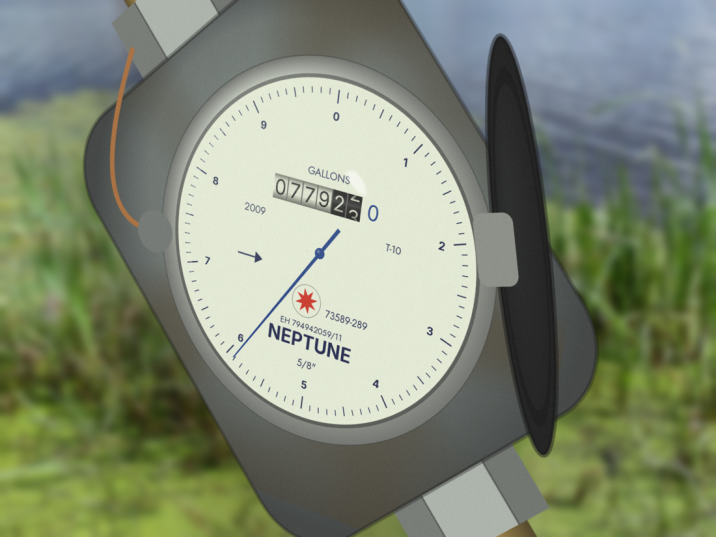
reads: 779225.9gal
